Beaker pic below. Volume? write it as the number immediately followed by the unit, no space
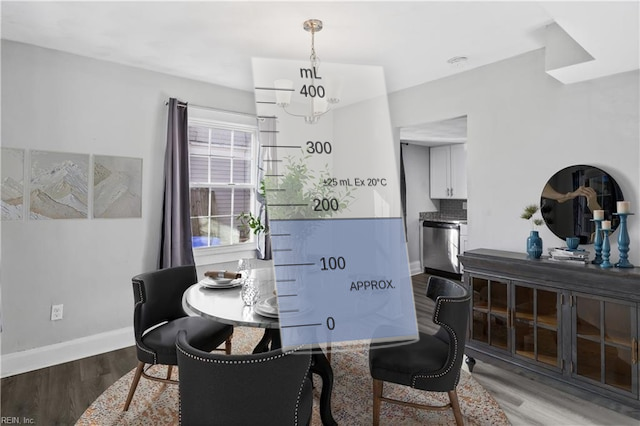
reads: 175mL
